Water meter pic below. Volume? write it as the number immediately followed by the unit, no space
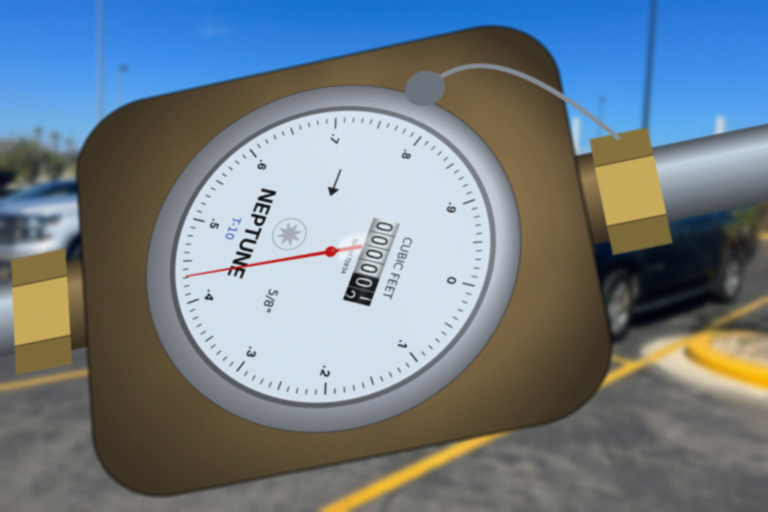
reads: 1.43ft³
